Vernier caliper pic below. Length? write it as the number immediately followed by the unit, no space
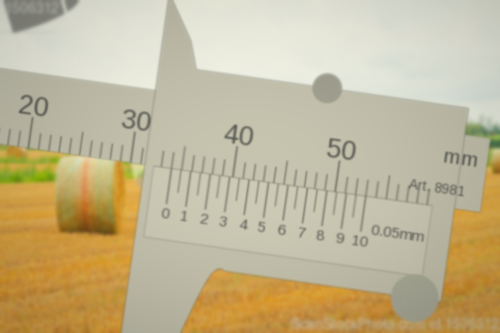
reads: 34.0mm
